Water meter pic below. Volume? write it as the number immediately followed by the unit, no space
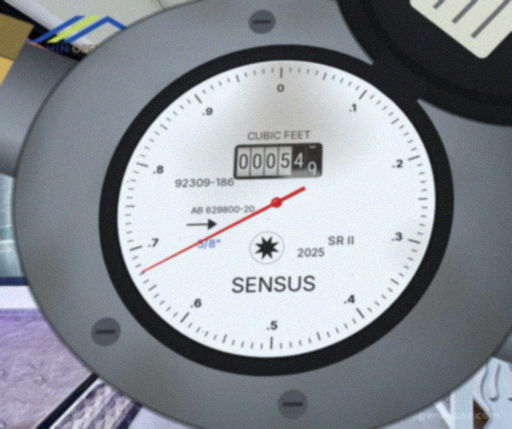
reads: 548.67ft³
